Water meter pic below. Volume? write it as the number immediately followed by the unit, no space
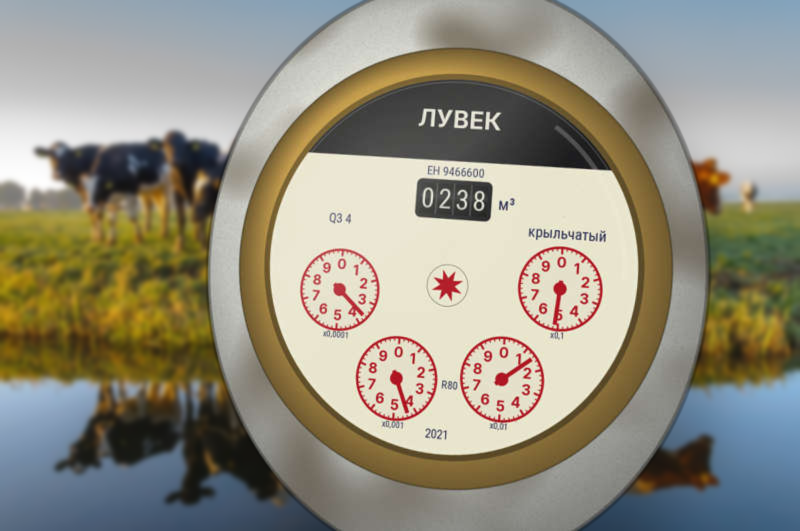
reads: 238.5143m³
